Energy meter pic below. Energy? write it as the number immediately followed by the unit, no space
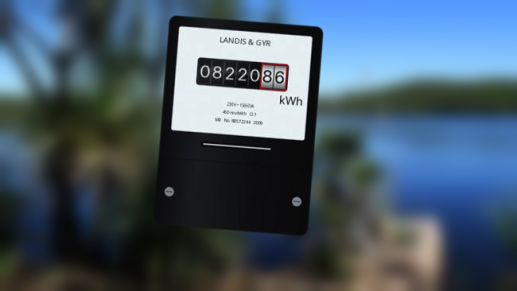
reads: 8220.86kWh
